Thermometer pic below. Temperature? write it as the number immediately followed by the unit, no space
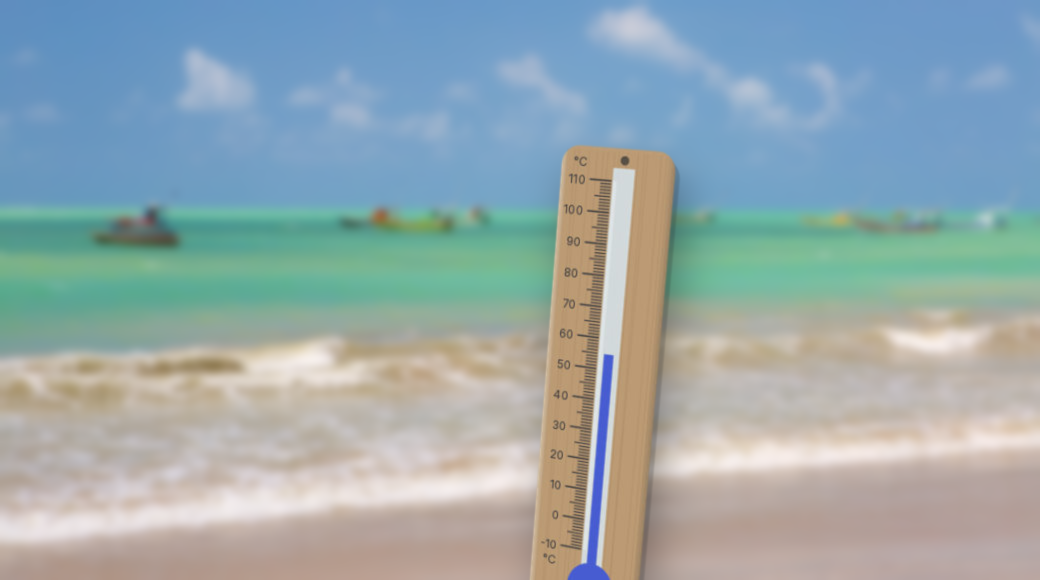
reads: 55°C
